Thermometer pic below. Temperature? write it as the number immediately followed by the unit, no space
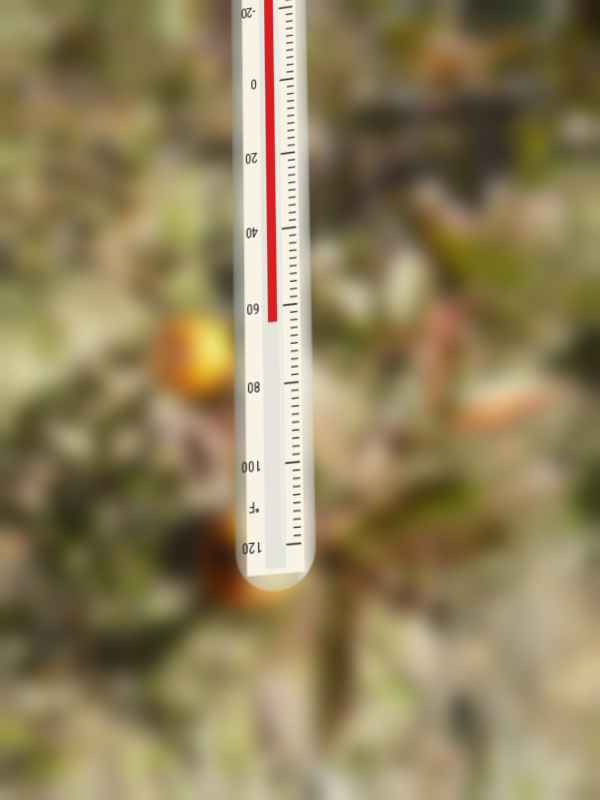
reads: 64°F
